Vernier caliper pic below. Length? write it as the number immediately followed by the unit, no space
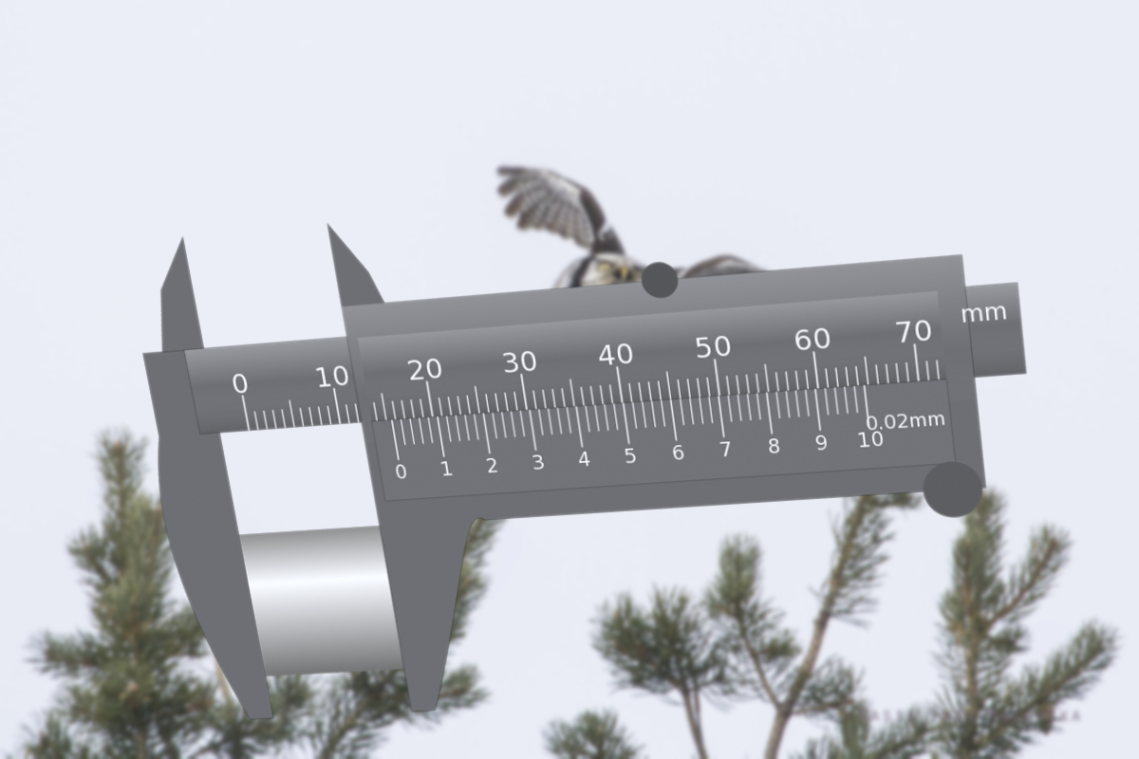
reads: 15.6mm
